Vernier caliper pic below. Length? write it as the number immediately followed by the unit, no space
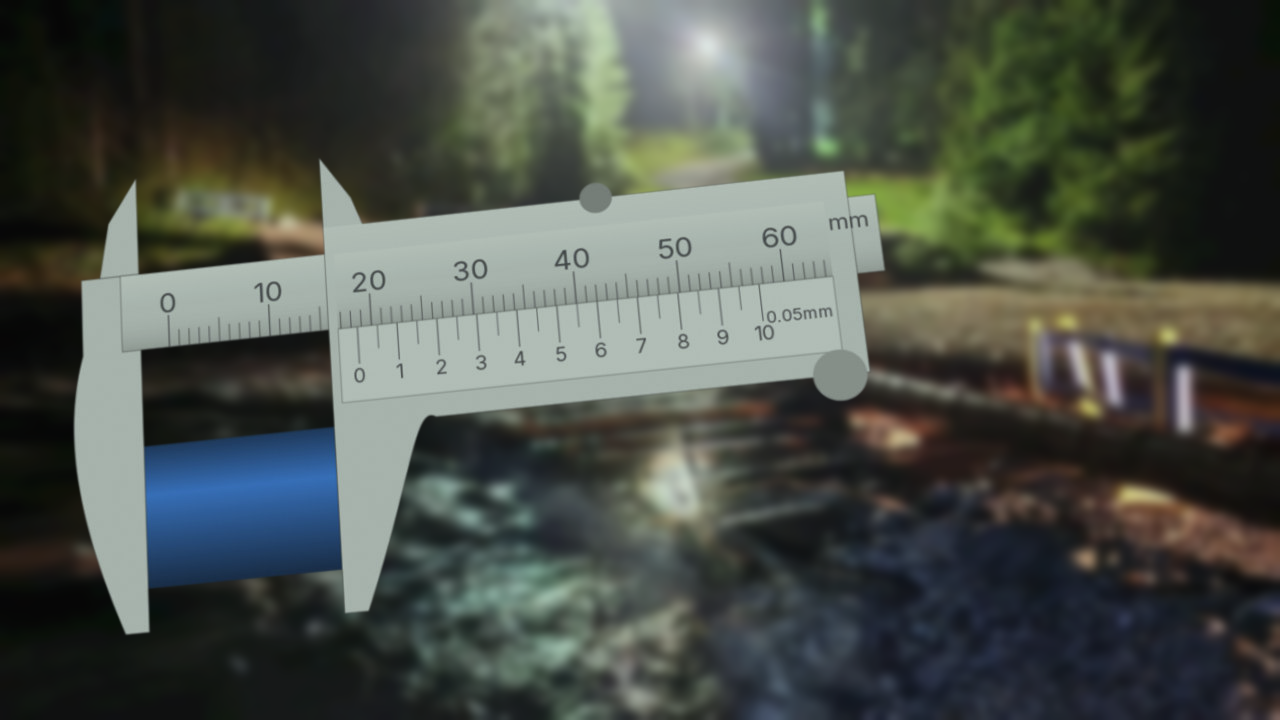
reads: 18.6mm
